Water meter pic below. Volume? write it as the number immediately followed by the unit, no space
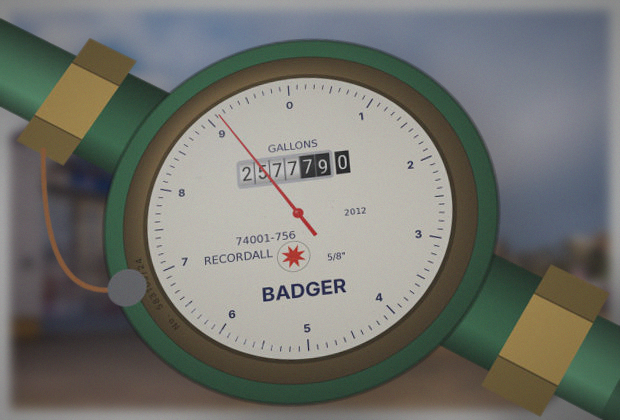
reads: 2577789.1gal
